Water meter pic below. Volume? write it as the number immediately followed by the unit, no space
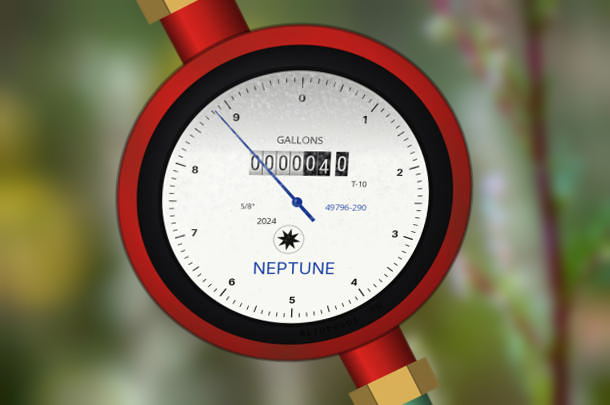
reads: 38.8gal
